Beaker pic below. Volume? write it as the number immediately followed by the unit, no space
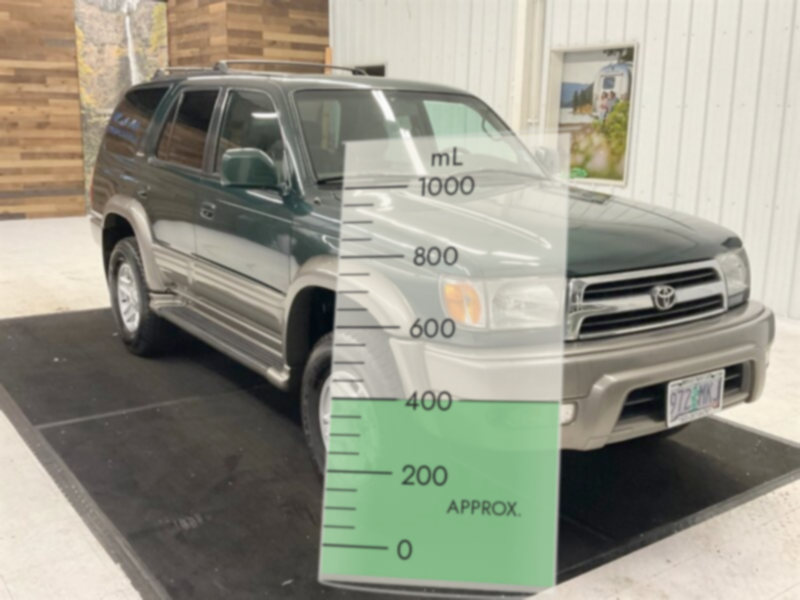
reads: 400mL
